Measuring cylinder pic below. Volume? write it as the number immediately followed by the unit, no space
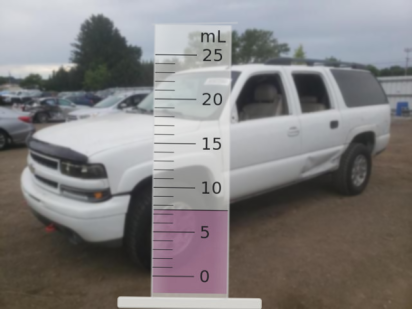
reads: 7.5mL
